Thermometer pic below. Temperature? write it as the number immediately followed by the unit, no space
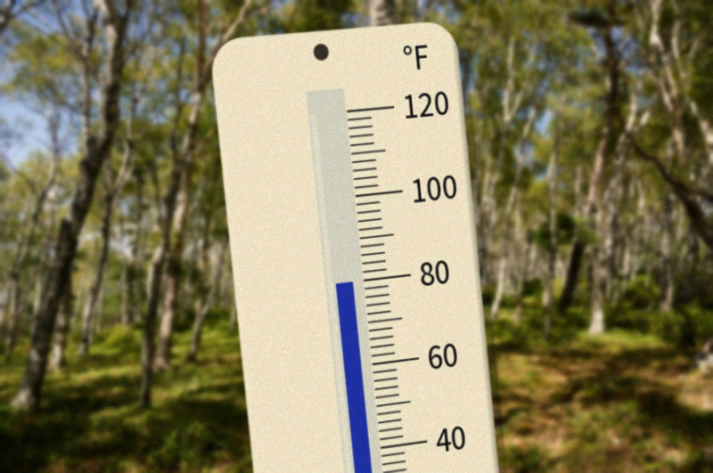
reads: 80°F
